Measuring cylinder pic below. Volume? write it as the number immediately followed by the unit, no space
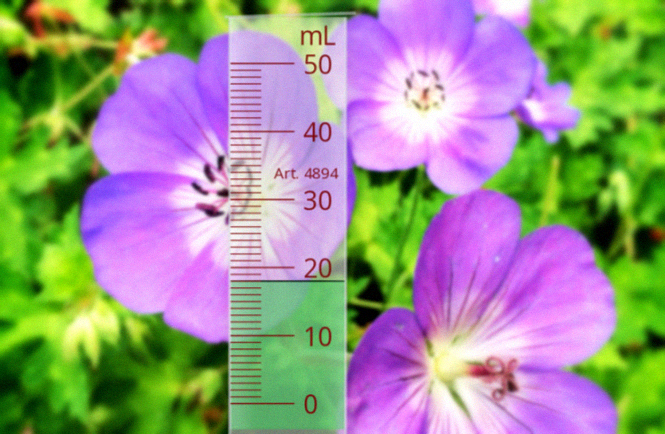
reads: 18mL
